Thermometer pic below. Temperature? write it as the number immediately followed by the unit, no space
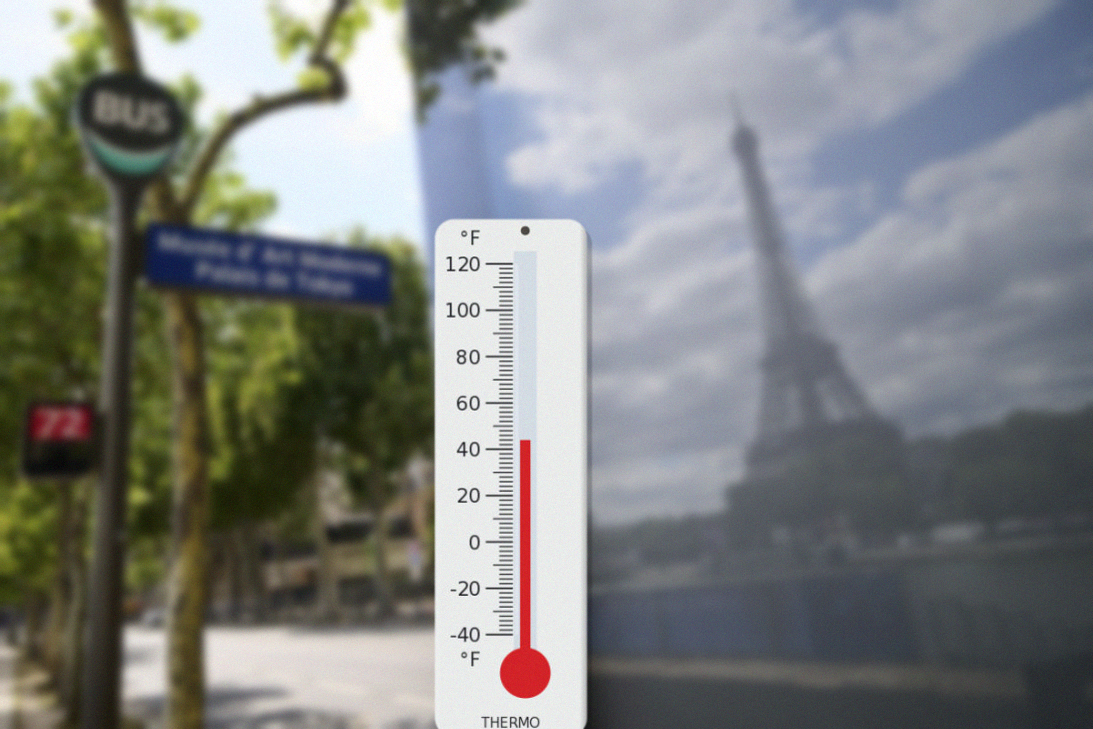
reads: 44°F
